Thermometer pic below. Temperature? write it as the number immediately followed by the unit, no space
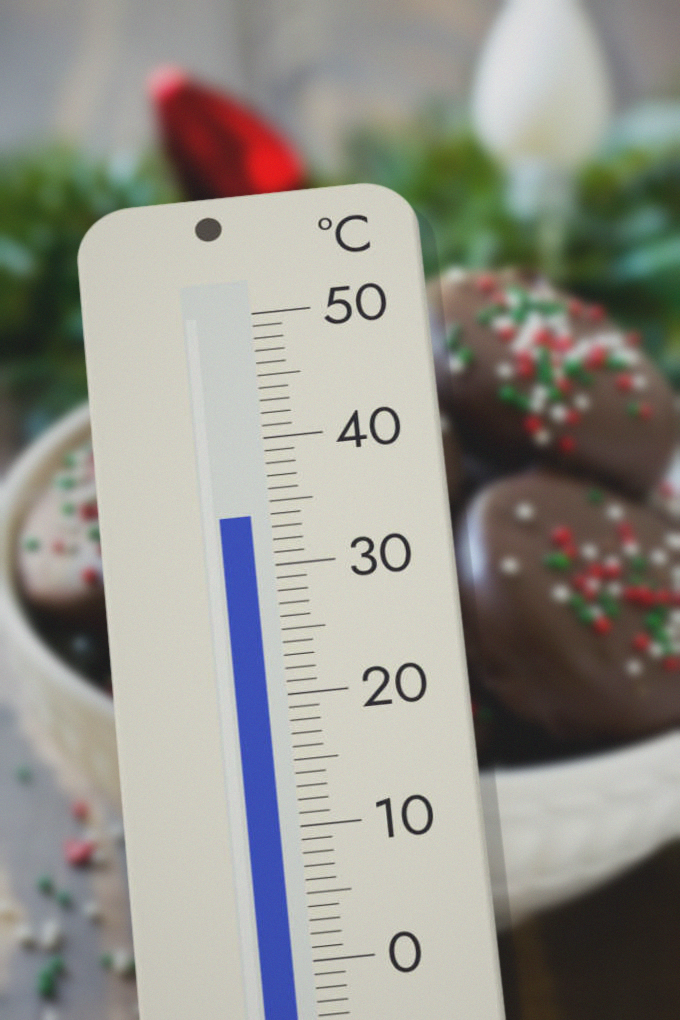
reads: 34°C
